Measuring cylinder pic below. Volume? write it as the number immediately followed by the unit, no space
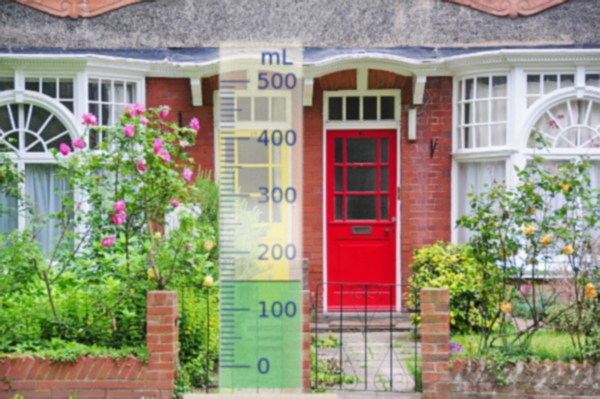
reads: 150mL
